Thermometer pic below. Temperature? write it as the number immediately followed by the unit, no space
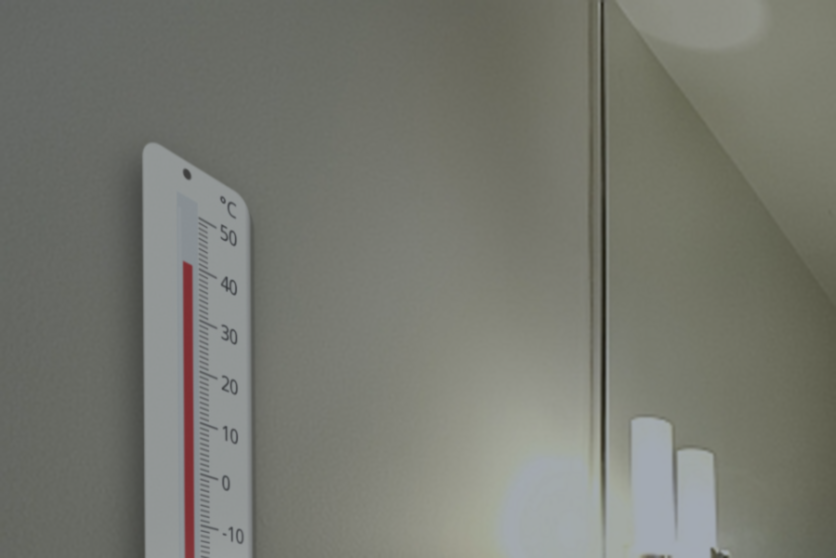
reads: 40°C
